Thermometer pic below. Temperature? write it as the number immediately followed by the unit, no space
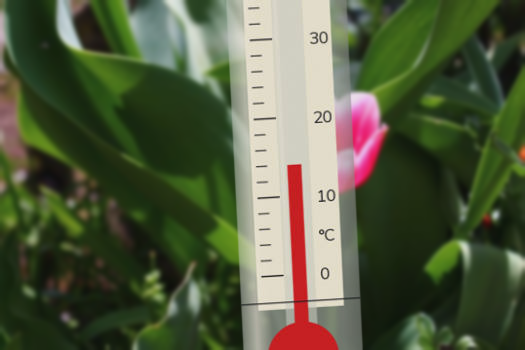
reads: 14°C
